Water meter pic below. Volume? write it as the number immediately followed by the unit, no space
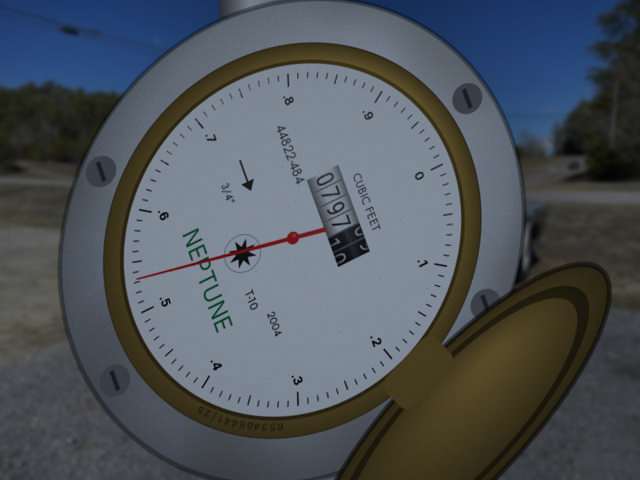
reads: 79709.53ft³
